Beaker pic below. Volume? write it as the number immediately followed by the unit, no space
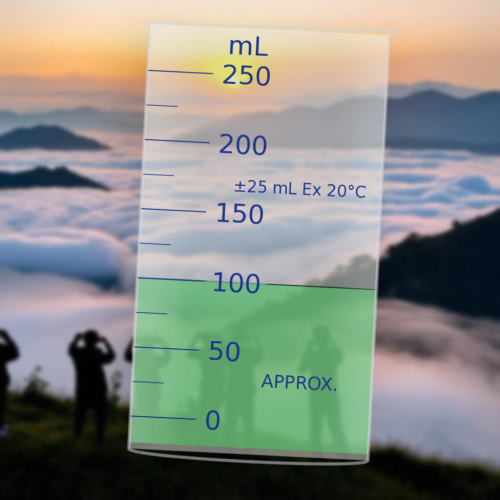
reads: 100mL
